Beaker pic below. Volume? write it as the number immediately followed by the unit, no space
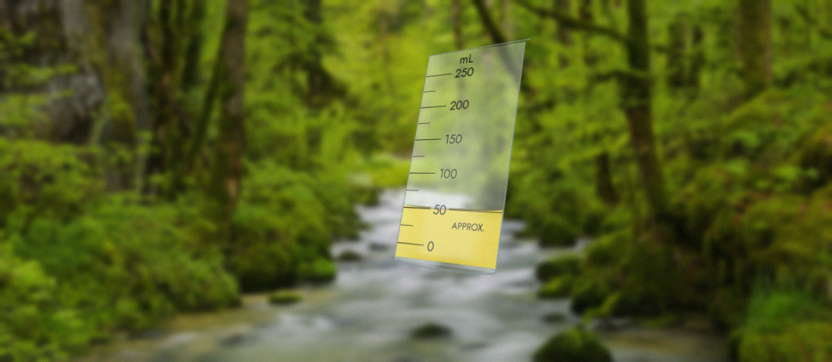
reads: 50mL
